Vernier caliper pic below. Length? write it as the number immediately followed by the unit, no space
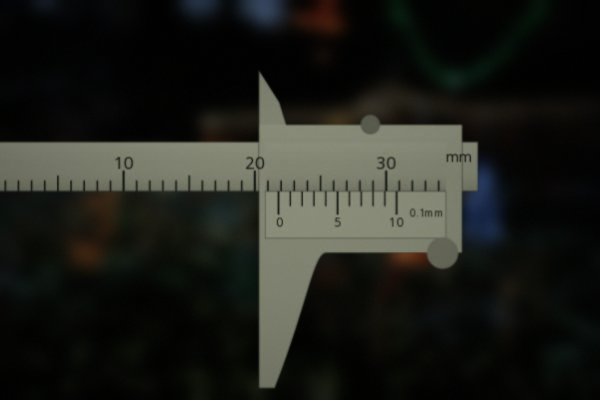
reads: 21.8mm
